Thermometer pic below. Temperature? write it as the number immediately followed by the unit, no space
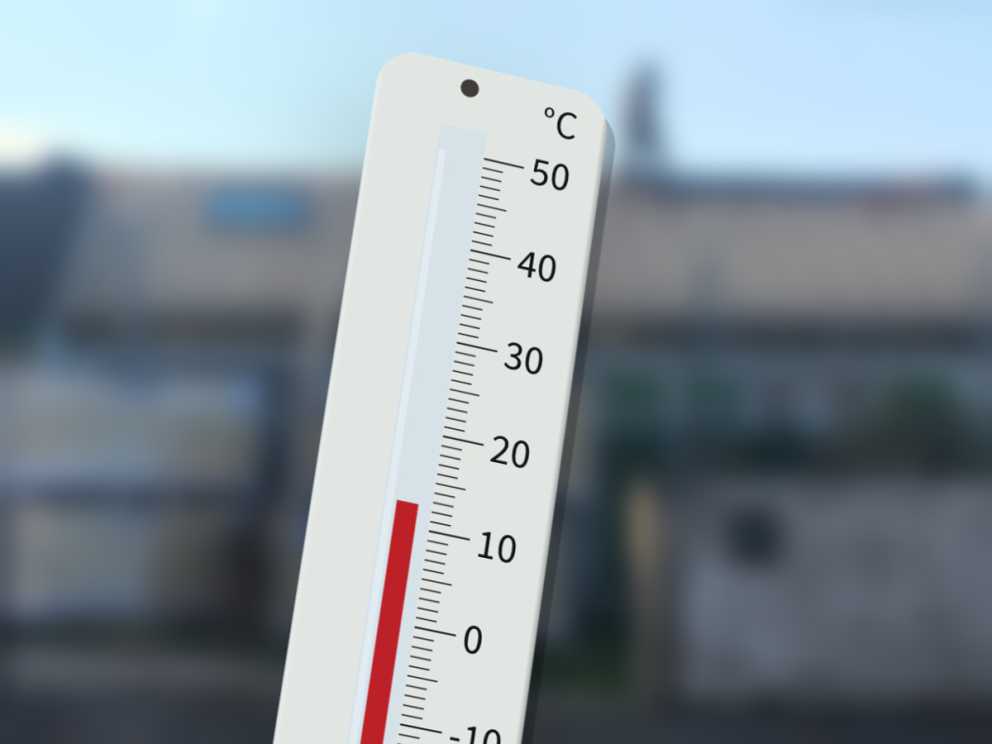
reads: 12.5°C
